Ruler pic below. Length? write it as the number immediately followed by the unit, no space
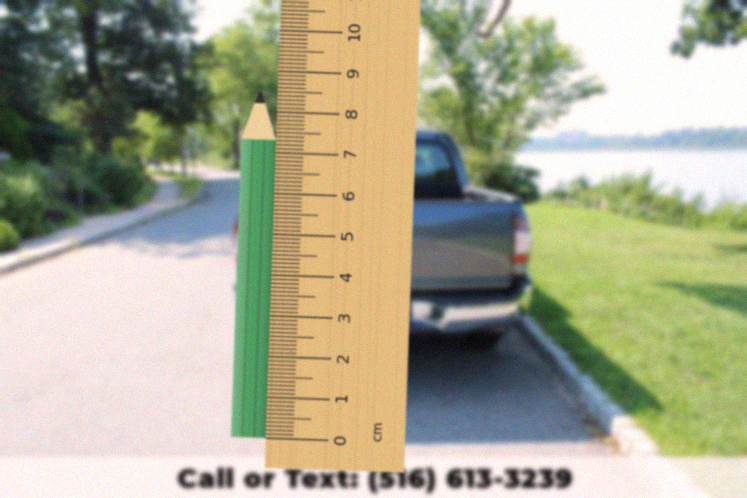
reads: 8.5cm
